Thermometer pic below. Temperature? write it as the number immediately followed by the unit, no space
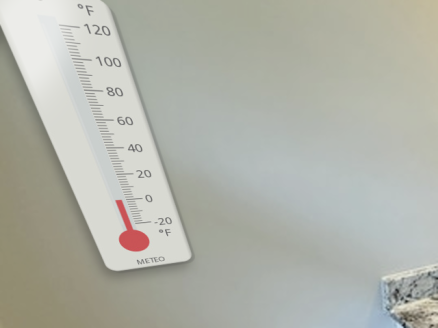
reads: 0°F
